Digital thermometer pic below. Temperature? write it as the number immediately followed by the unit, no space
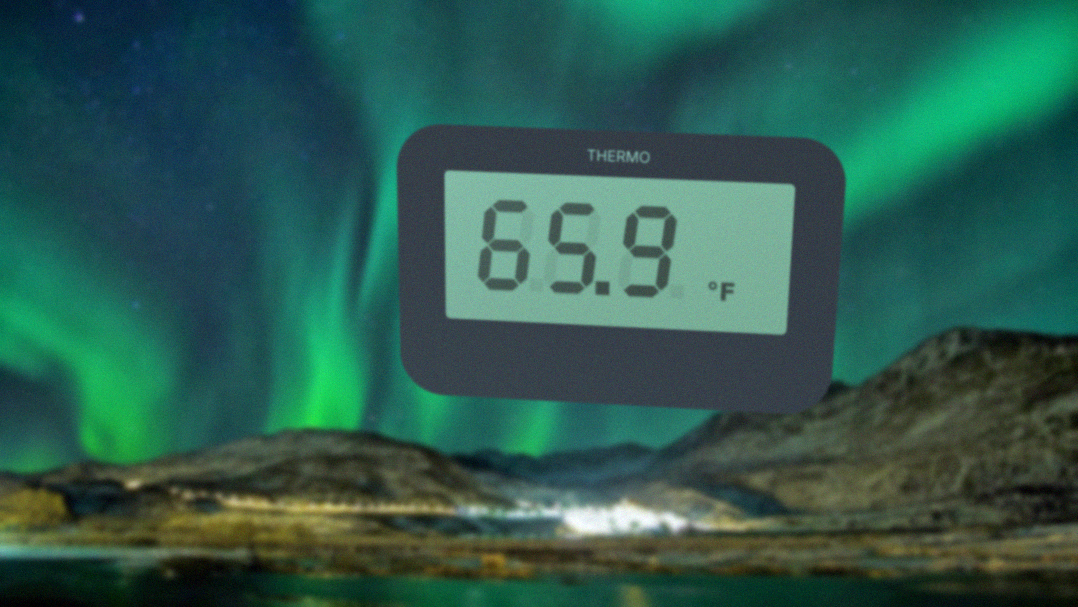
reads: 65.9°F
